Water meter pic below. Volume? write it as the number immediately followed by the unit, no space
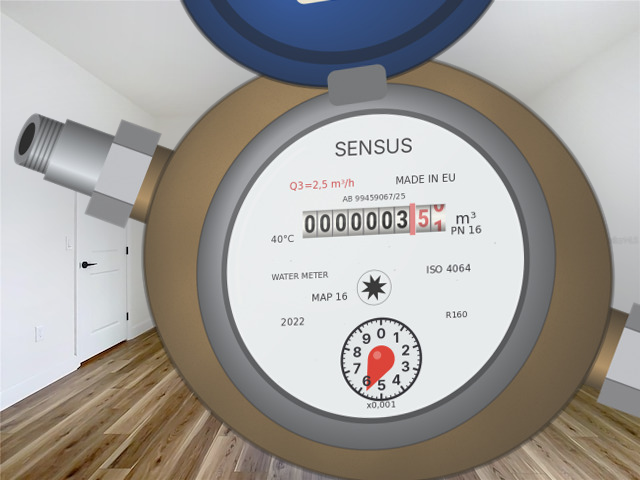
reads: 3.505m³
